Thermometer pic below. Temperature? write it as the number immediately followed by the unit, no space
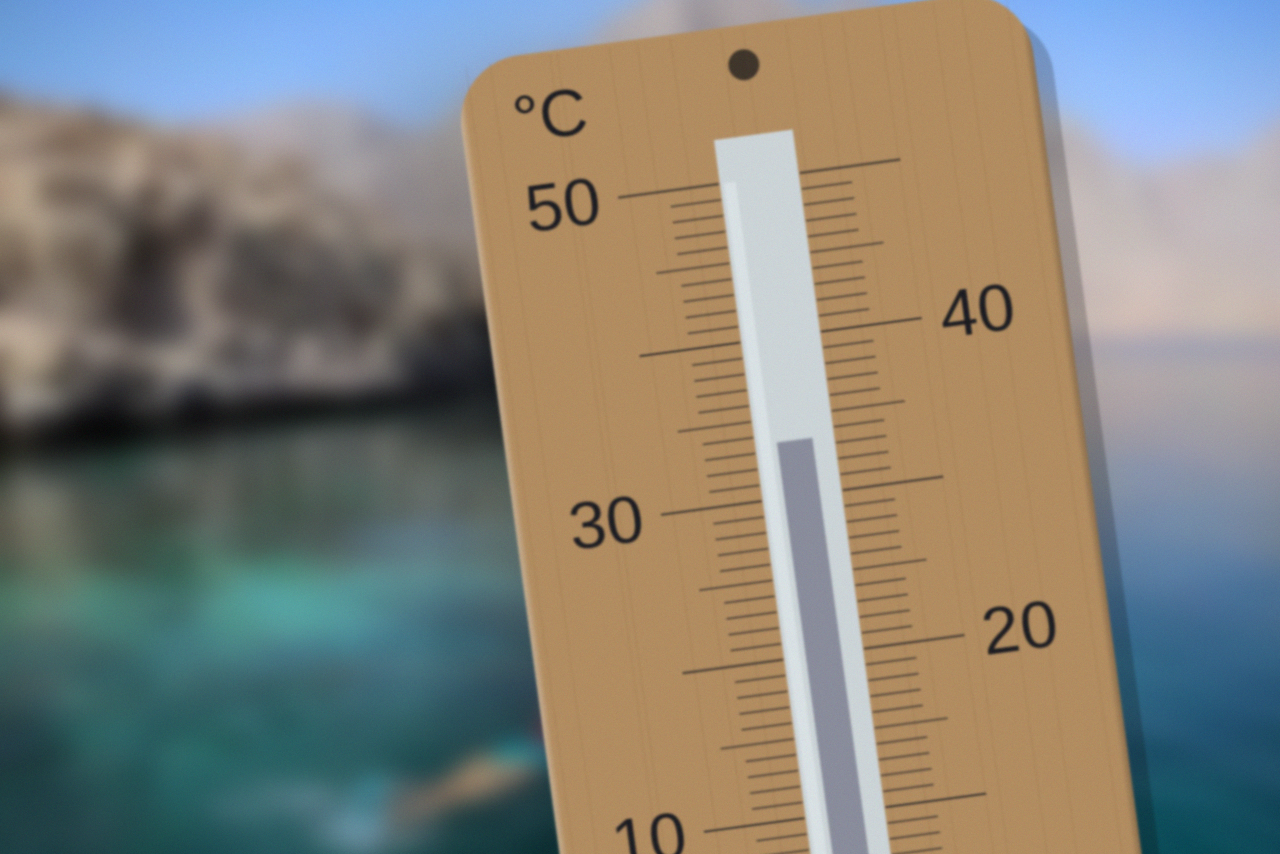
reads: 33.5°C
